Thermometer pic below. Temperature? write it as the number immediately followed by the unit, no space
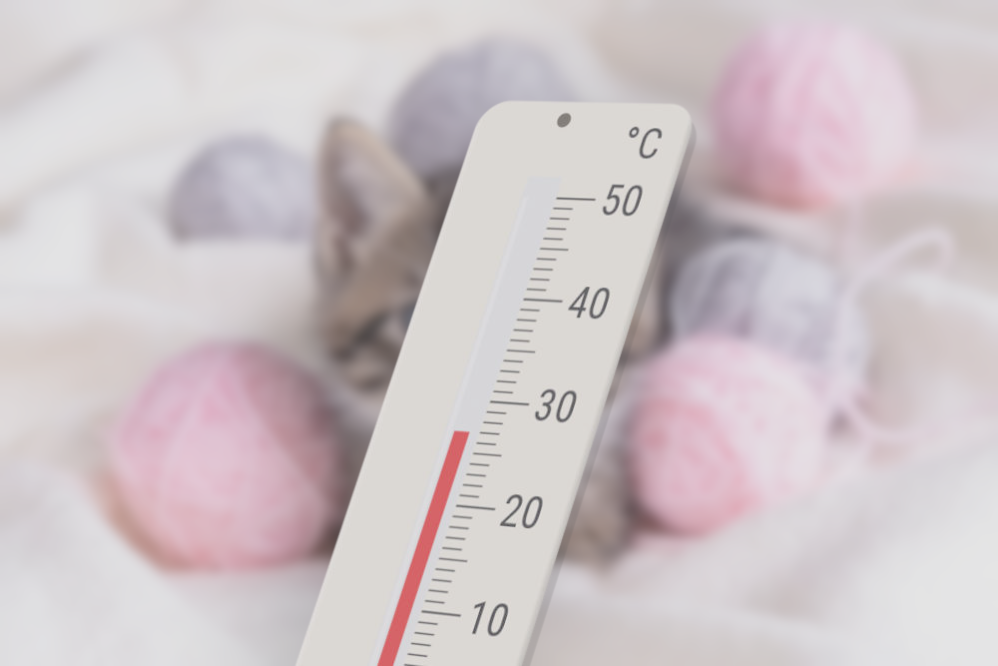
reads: 27°C
